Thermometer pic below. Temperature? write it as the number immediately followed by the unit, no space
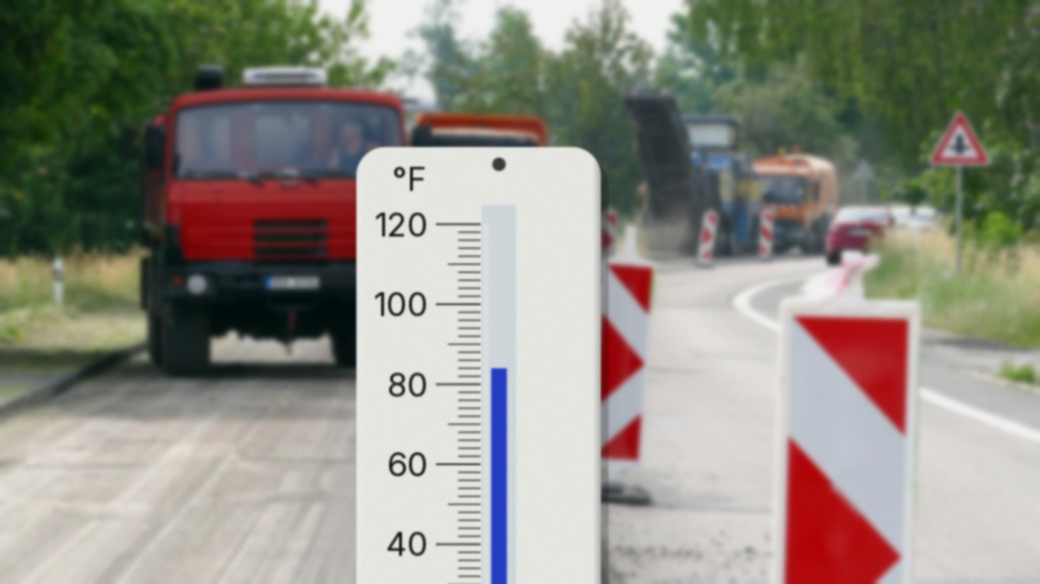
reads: 84°F
